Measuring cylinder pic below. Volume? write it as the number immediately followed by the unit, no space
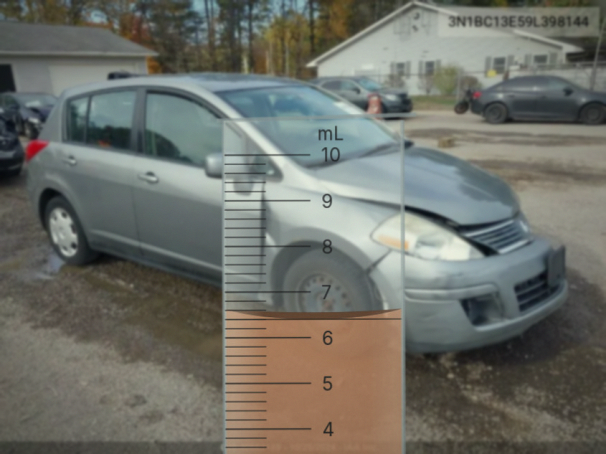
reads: 6.4mL
